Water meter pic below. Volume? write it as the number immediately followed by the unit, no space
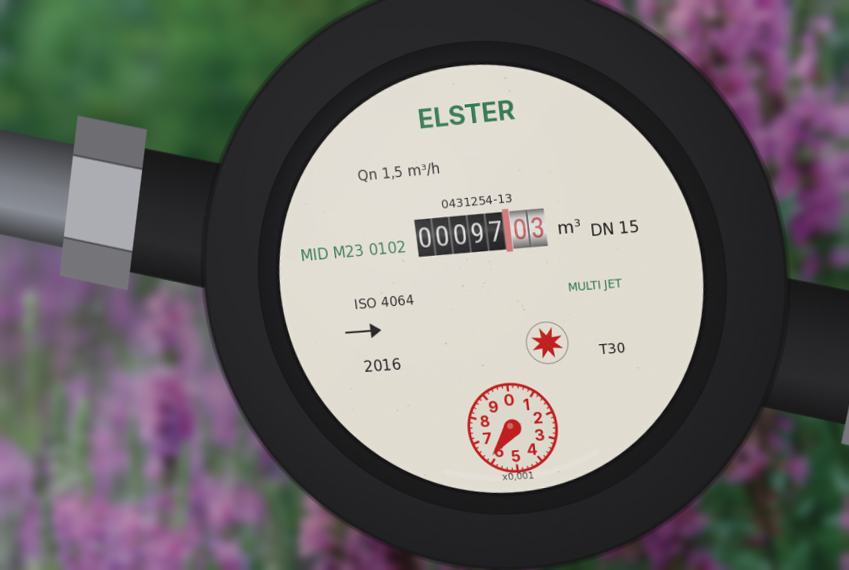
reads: 97.036m³
